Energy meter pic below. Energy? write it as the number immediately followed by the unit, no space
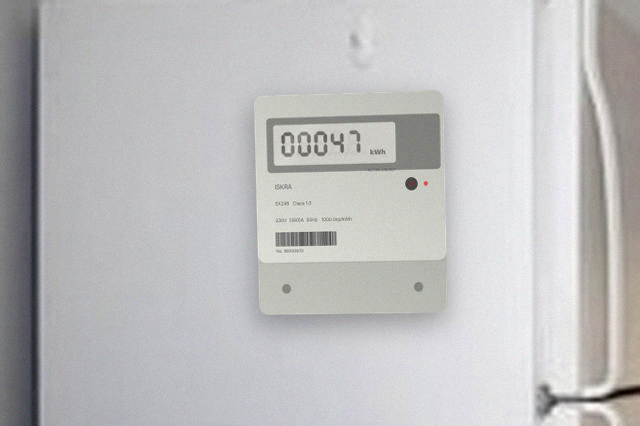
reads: 47kWh
